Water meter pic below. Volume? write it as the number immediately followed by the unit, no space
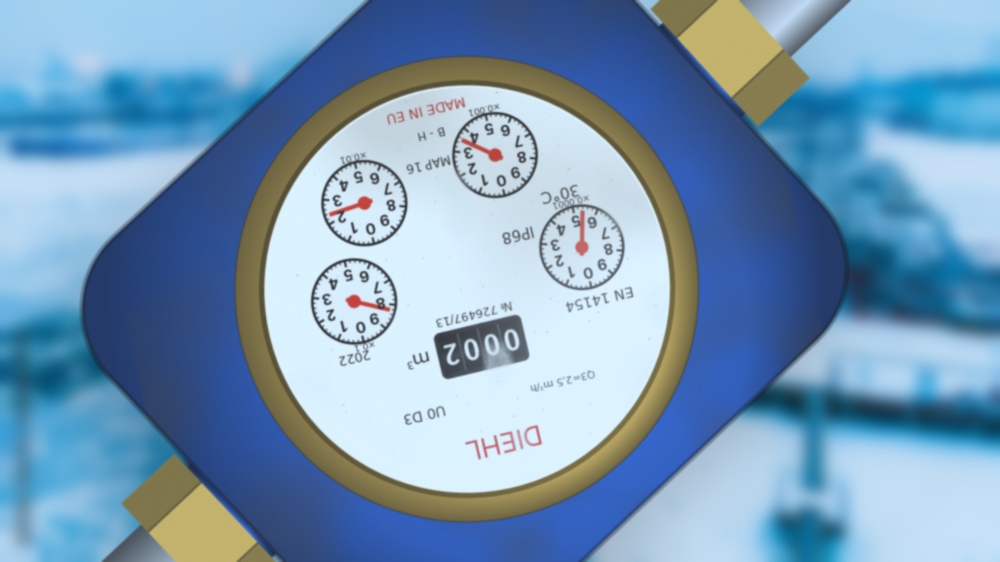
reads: 2.8235m³
